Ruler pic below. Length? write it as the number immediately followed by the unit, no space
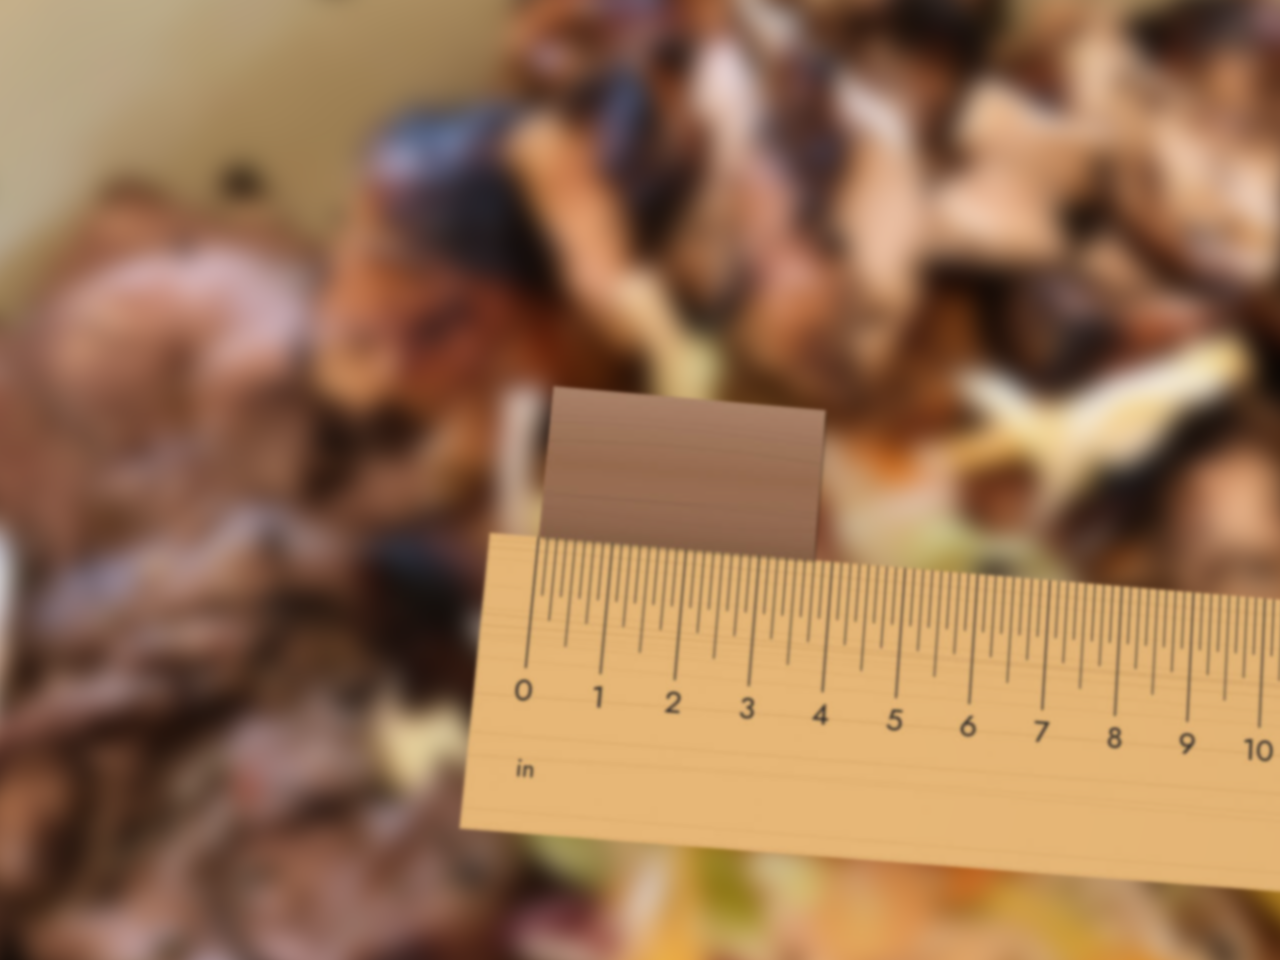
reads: 3.75in
